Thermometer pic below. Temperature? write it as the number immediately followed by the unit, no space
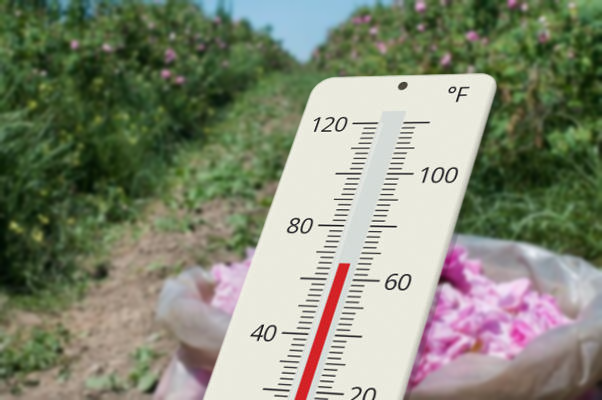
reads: 66°F
